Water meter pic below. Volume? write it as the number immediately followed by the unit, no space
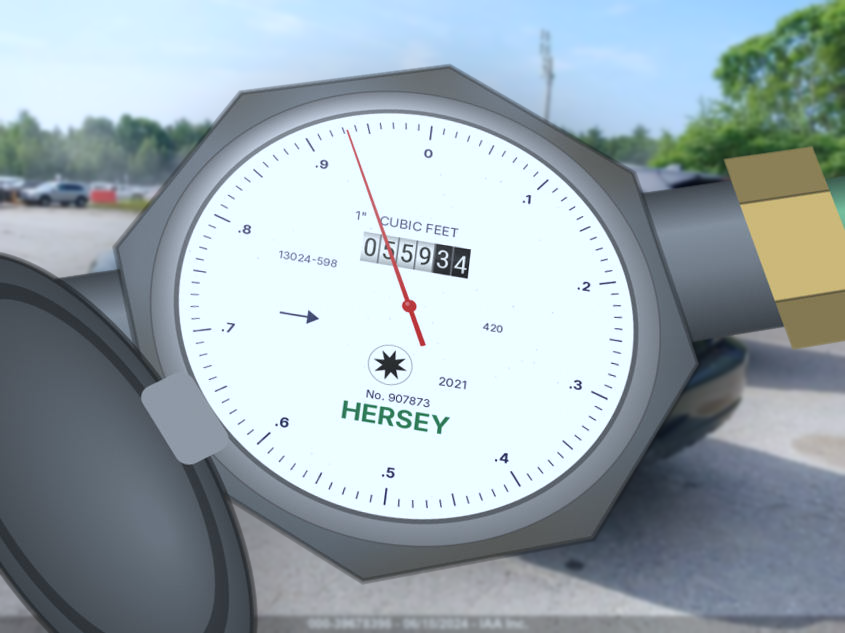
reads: 55933.93ft³
